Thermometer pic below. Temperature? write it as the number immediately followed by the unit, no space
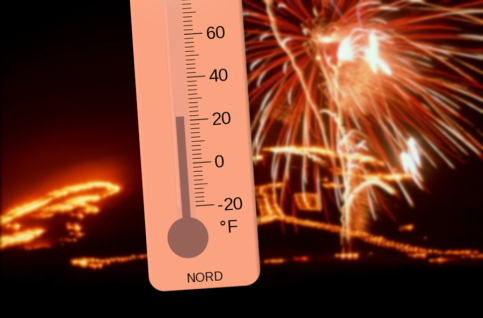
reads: 22°F
